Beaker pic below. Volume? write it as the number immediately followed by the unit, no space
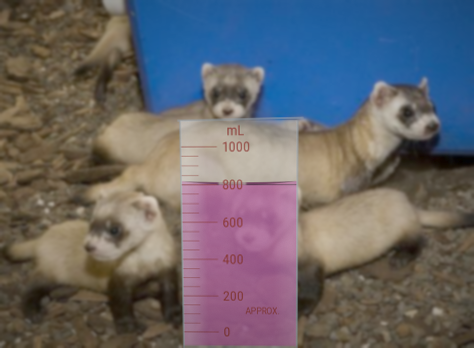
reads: 800mL
